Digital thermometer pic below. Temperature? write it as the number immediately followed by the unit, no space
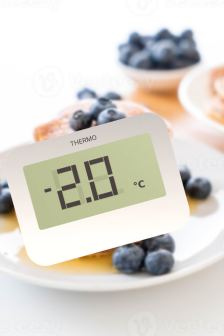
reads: -2.0°C
